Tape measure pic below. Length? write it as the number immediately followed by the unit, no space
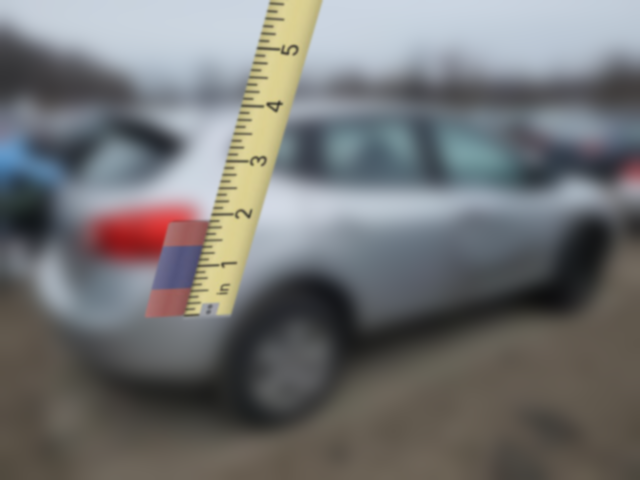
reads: 1.875in
